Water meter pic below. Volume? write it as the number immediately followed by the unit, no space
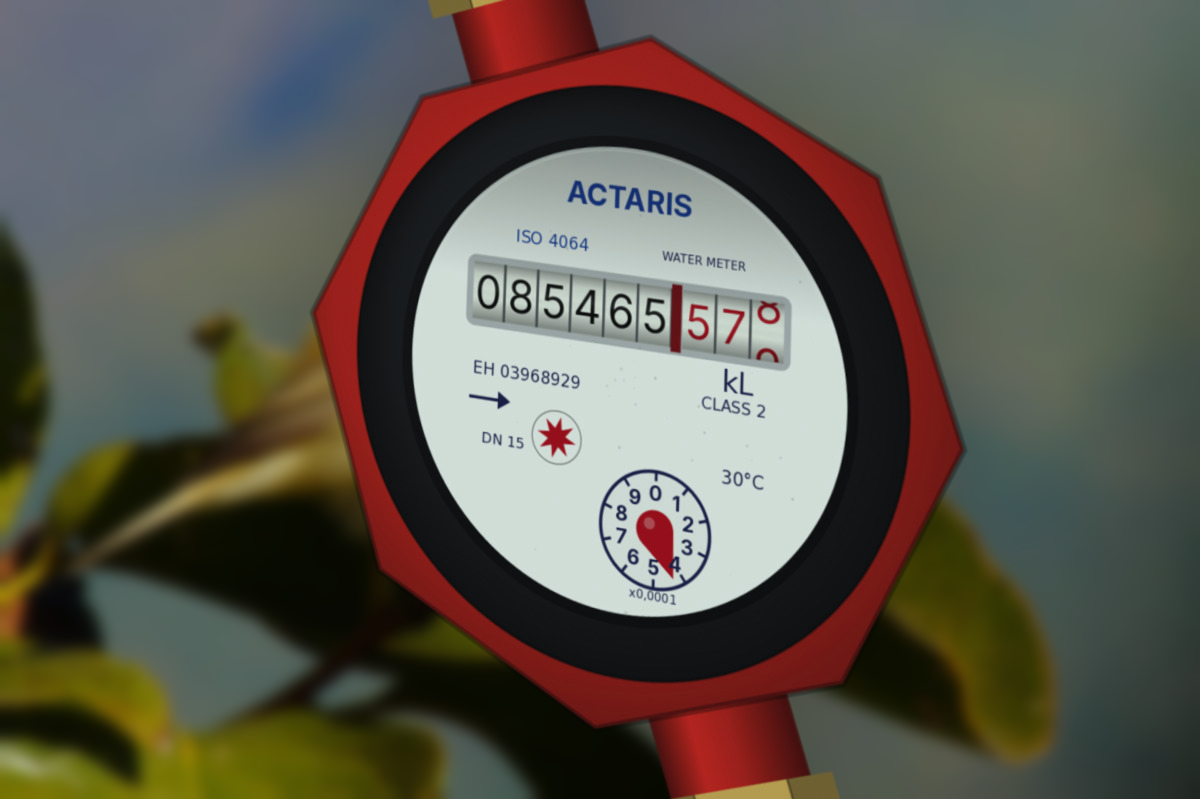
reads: 85465.5784kL
